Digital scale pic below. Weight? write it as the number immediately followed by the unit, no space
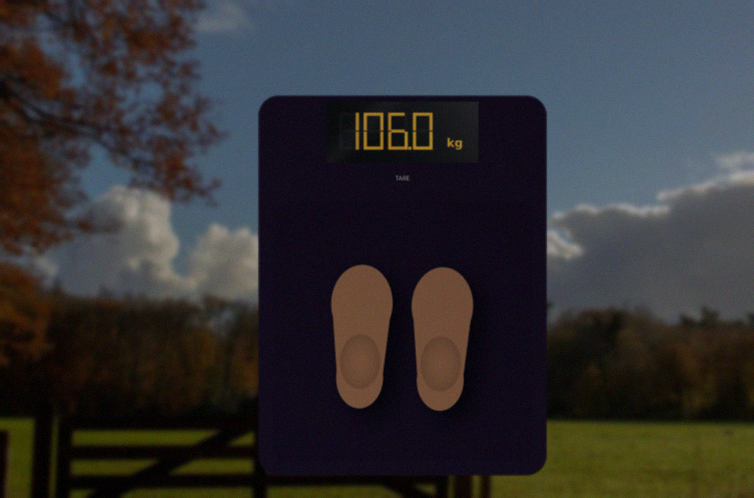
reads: 106.0kg
